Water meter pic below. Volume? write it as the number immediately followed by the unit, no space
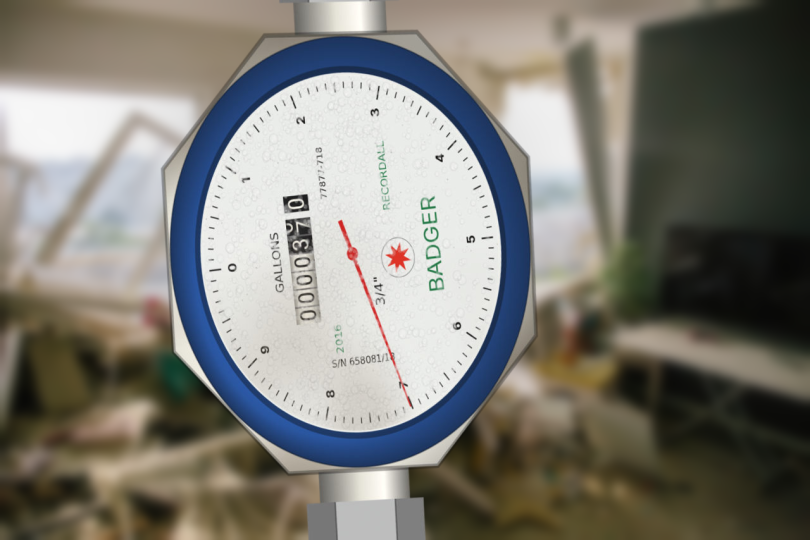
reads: 367.0gal
